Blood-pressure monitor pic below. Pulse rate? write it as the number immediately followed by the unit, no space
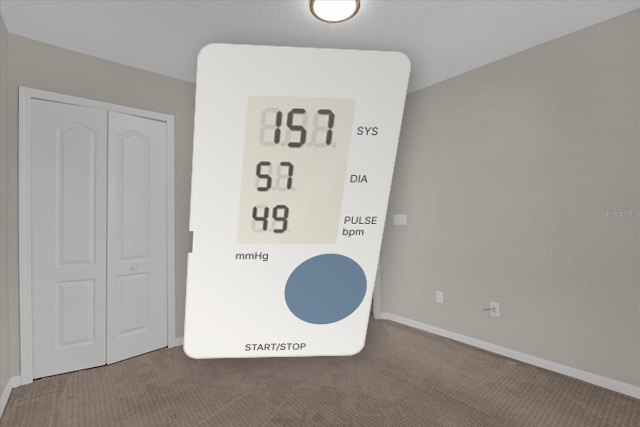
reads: 49bpm
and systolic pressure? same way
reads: 157mmHg
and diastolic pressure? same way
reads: 57mmHg
